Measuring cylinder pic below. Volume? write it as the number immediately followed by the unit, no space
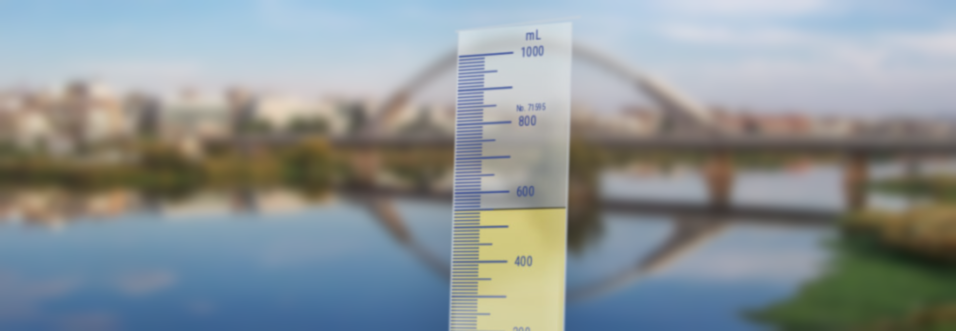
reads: 550mL
